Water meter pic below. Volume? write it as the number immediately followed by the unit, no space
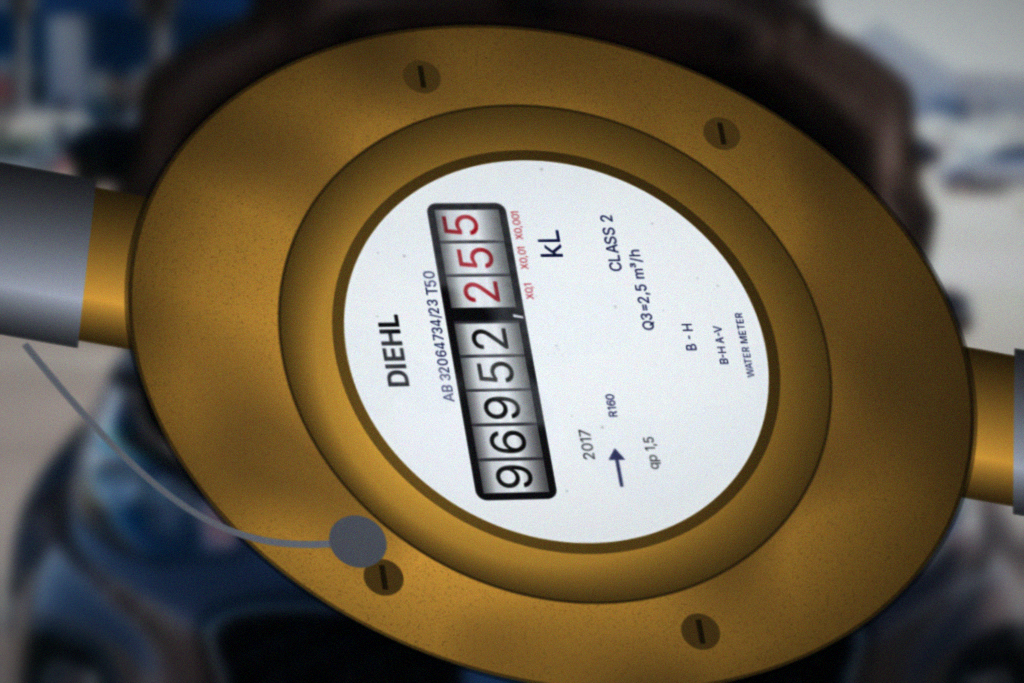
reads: 96952.255kL
